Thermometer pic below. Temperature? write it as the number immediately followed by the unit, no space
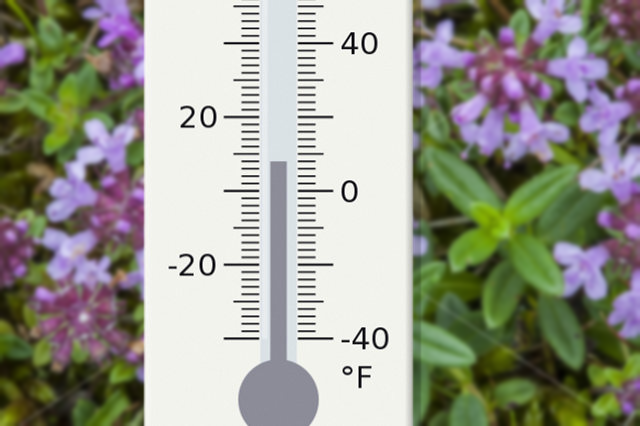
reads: 8°F
